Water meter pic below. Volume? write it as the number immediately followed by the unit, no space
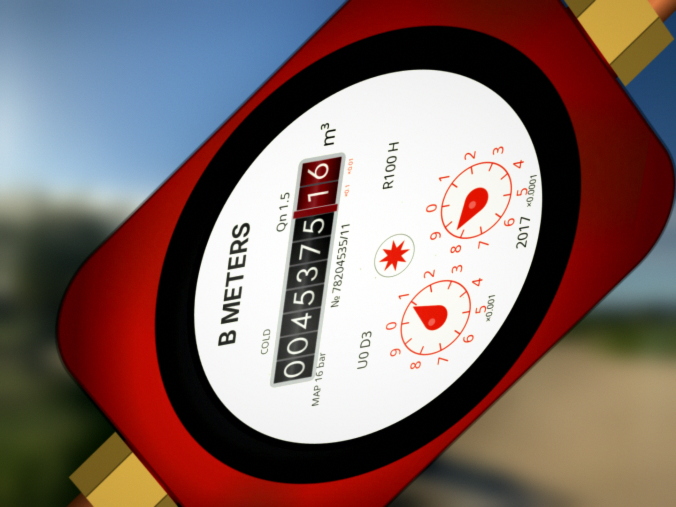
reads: 45375.1608m³
